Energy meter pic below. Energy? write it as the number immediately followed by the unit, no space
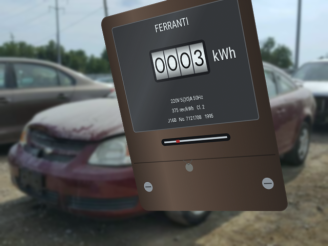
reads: 3kWh
